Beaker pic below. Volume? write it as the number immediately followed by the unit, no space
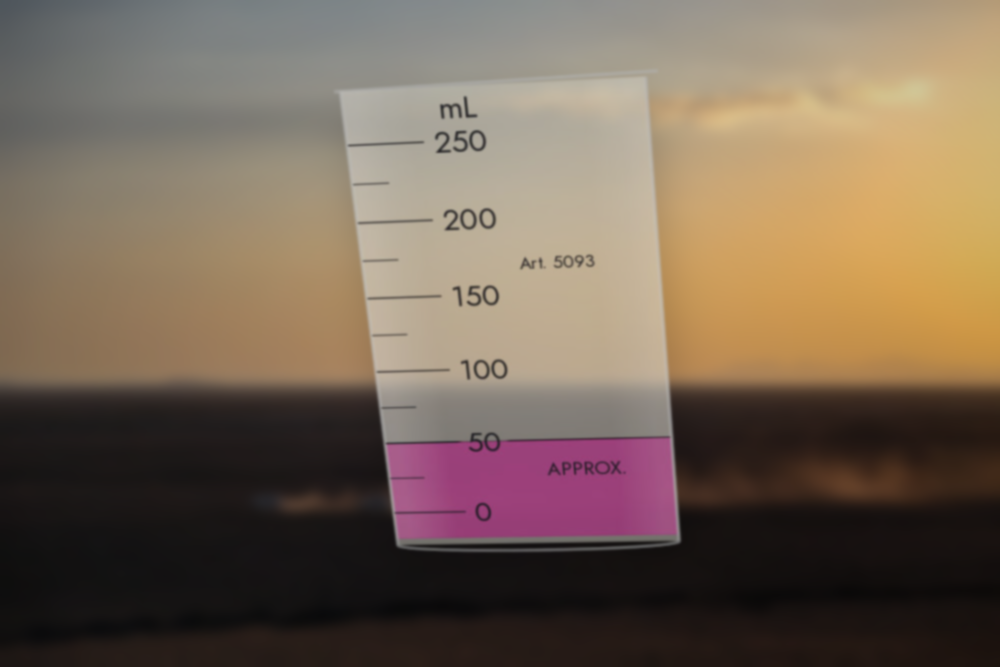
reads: 50mL
